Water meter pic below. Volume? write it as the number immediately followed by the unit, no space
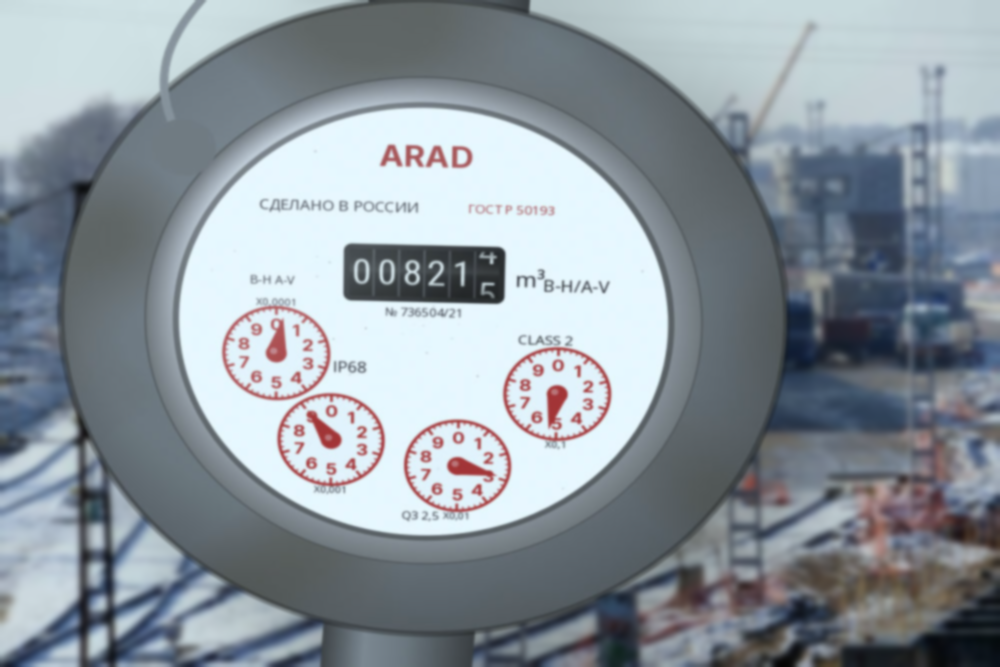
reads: 8214.5290m³
